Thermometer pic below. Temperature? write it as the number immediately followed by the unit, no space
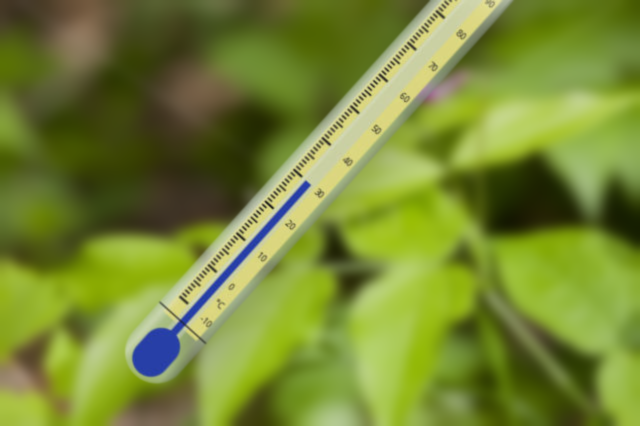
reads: 30°C
